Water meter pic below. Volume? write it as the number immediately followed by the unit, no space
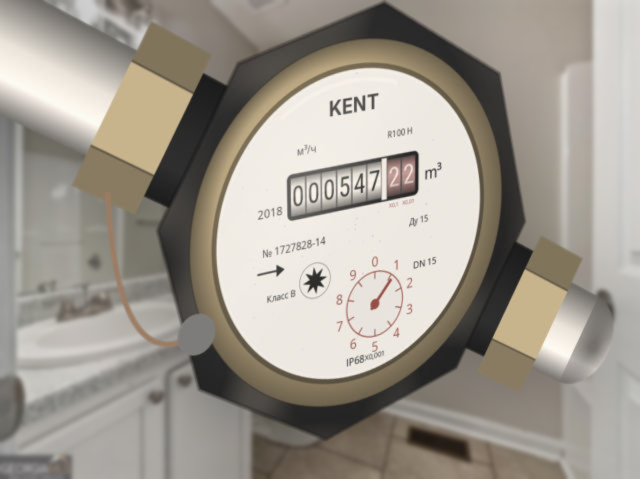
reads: 547.221m³
